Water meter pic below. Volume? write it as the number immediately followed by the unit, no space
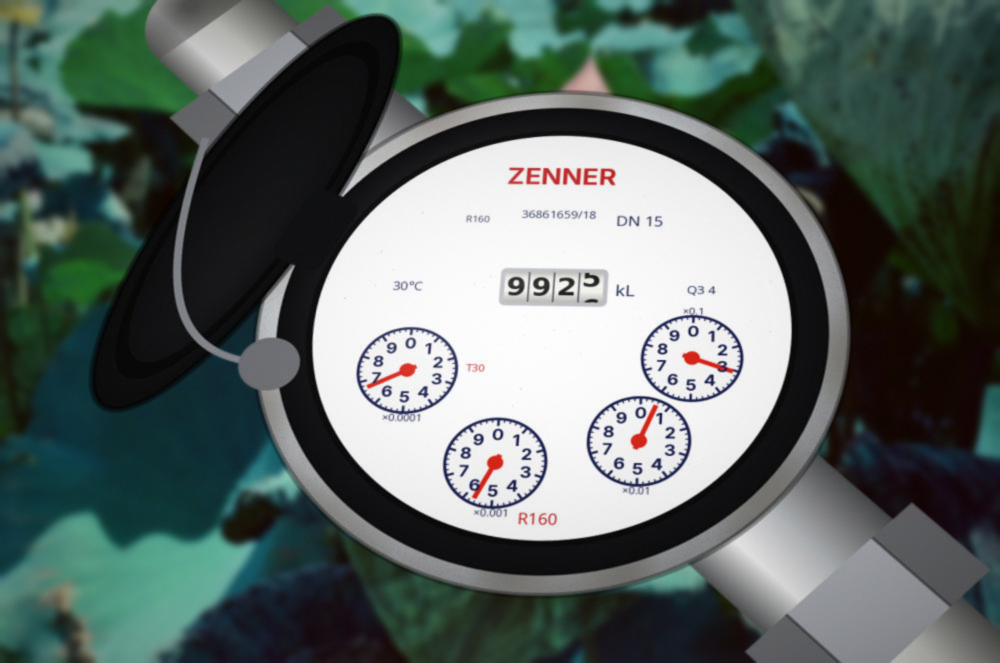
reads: 9925.3056kL
